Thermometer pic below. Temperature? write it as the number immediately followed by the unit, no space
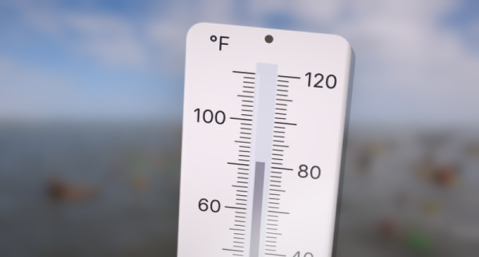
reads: 82°F
